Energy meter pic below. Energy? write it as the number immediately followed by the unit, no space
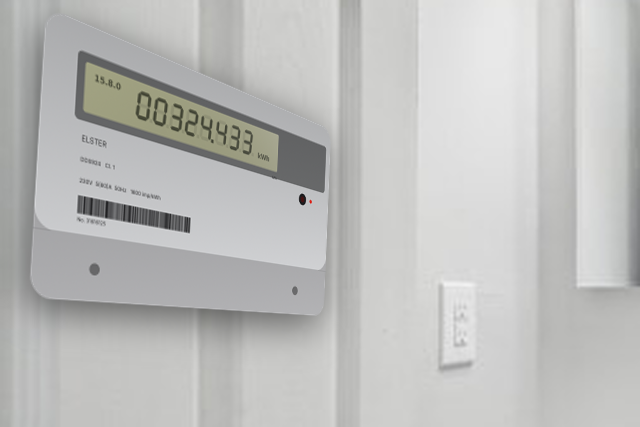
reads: 324.433kWh
